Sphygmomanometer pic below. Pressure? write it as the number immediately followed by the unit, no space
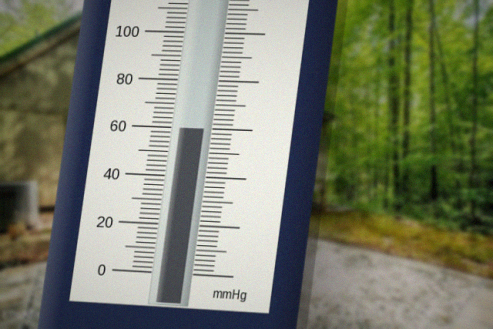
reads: 60mmHg
